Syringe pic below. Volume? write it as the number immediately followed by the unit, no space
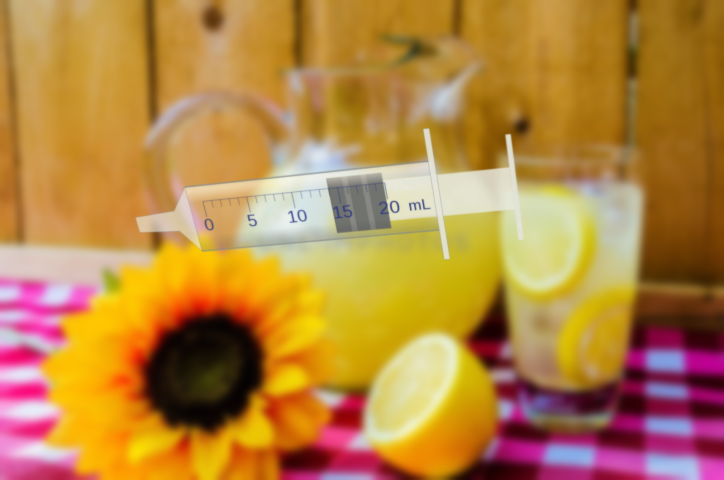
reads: 14mL
